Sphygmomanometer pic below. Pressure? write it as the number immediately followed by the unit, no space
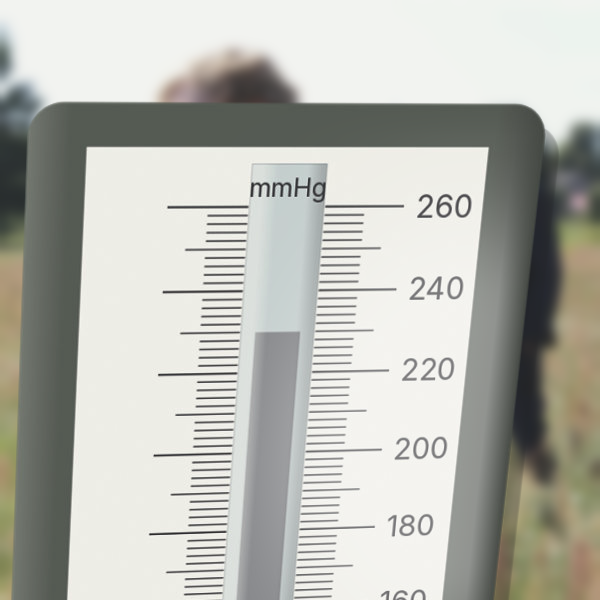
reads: 230mmHg
